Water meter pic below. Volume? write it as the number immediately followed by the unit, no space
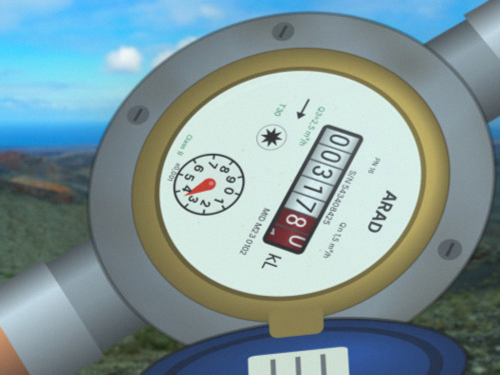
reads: 317.803kL
